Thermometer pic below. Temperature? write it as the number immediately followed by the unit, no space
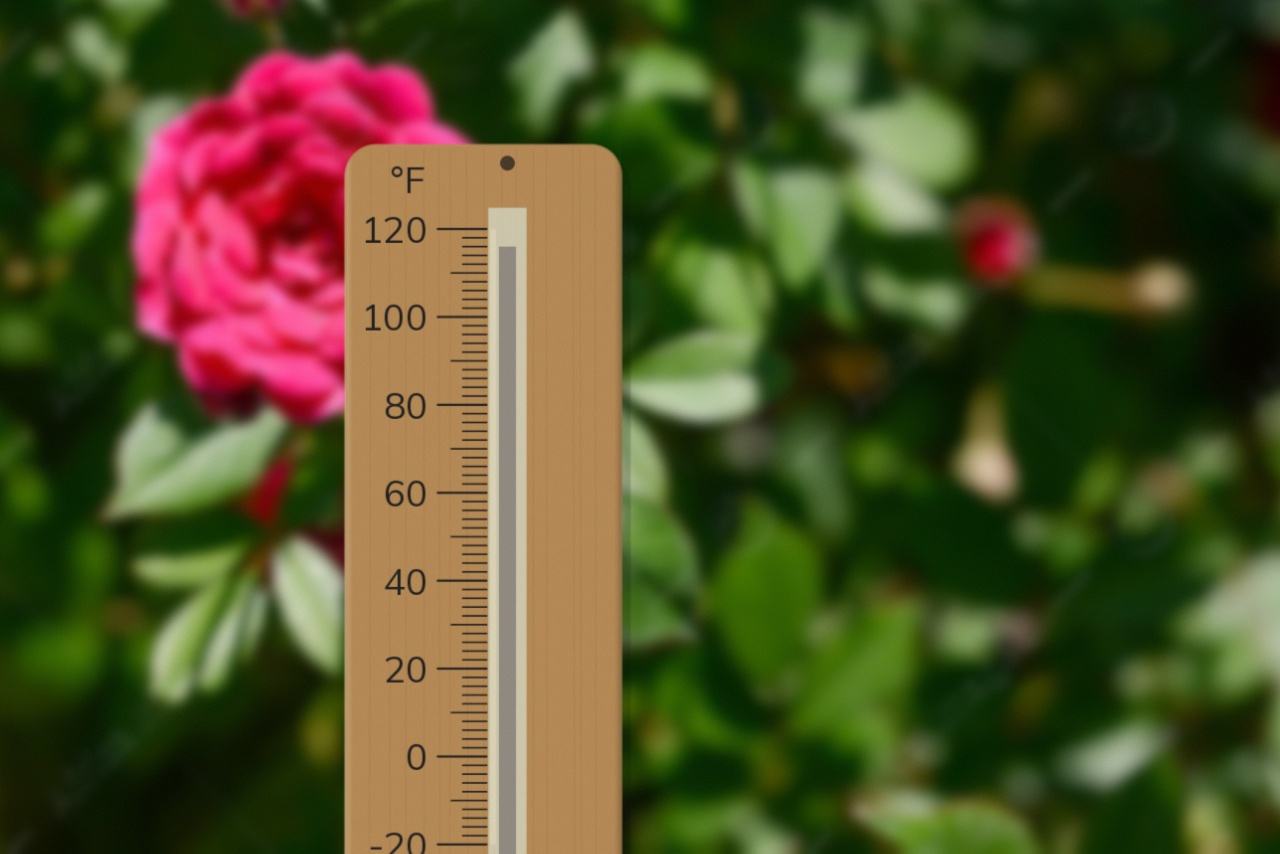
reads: 116°F
